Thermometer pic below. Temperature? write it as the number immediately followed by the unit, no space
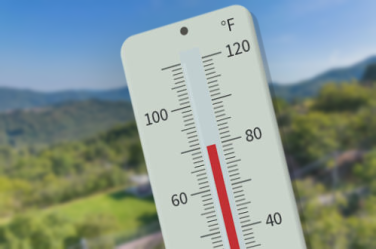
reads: 80°F
